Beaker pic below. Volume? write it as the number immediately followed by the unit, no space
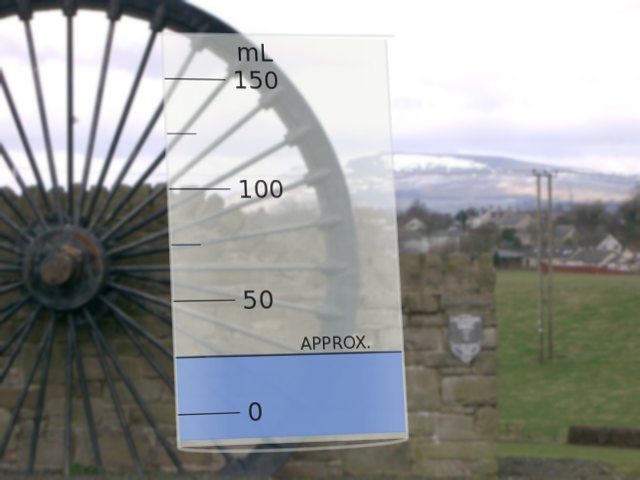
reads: 25mL
